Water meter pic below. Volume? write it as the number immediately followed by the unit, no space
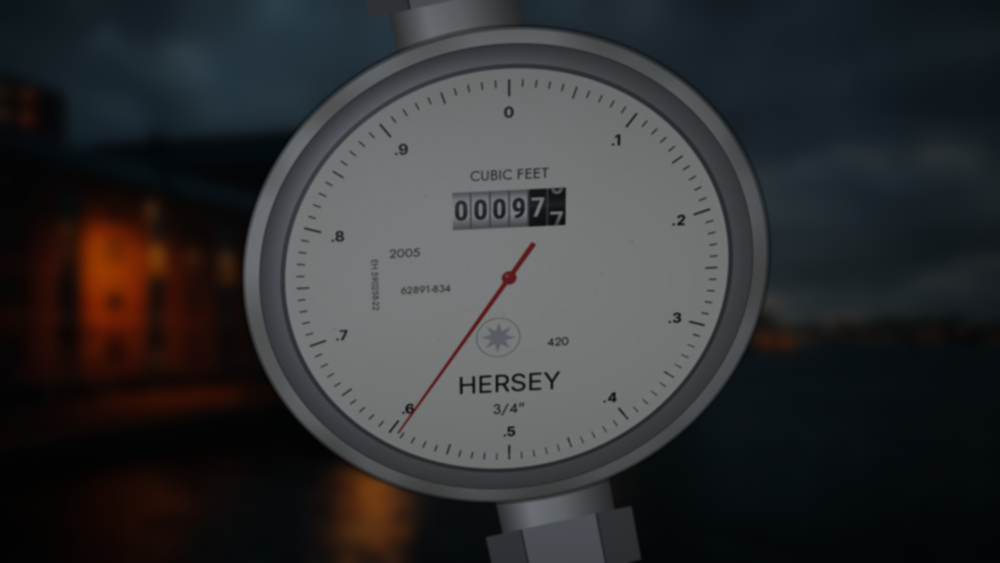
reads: 976.59ft³
